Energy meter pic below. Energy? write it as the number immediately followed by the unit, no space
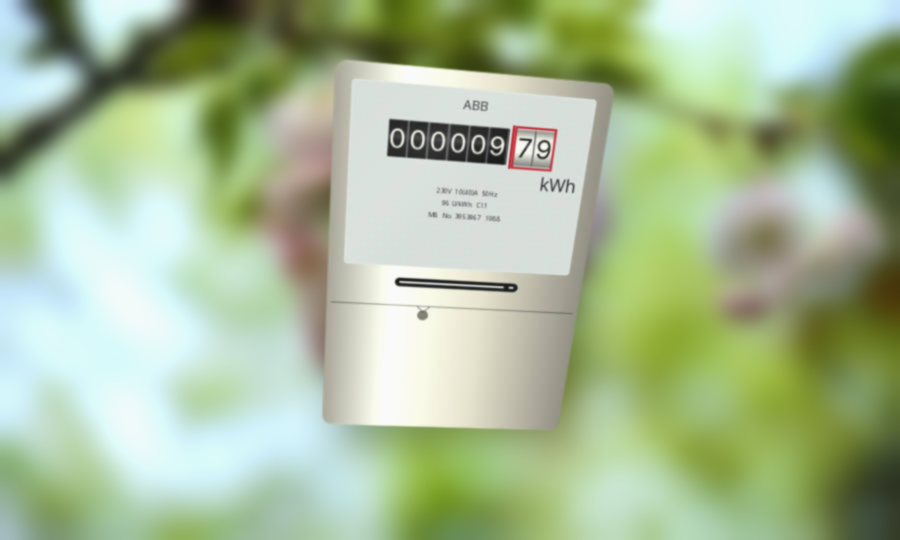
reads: 9.79kWh
